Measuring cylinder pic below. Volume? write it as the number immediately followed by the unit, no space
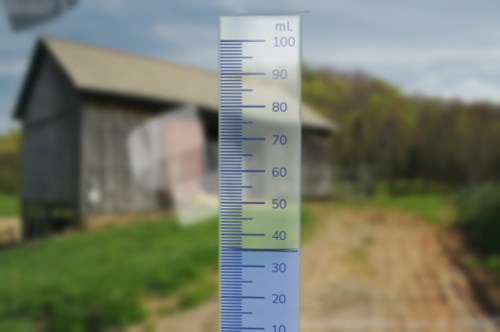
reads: 35mL
